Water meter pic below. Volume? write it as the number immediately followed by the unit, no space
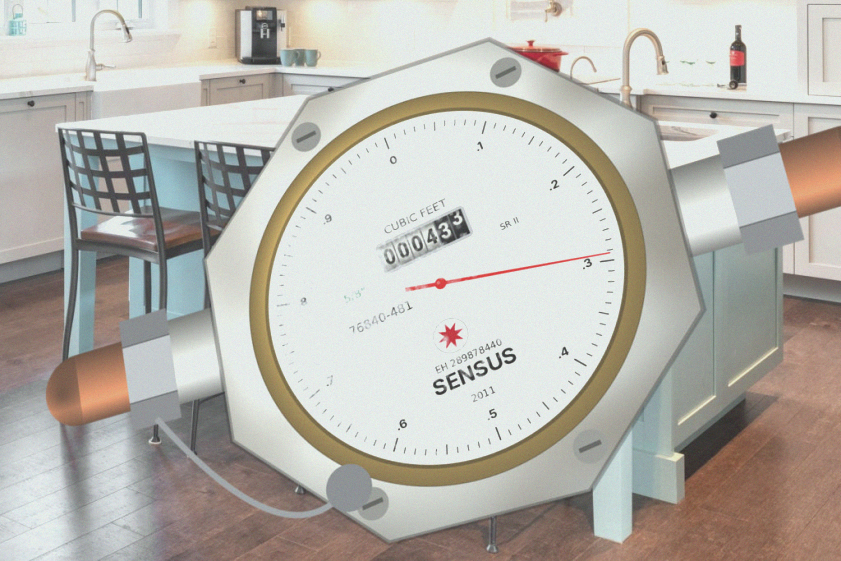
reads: 433.29ft³
